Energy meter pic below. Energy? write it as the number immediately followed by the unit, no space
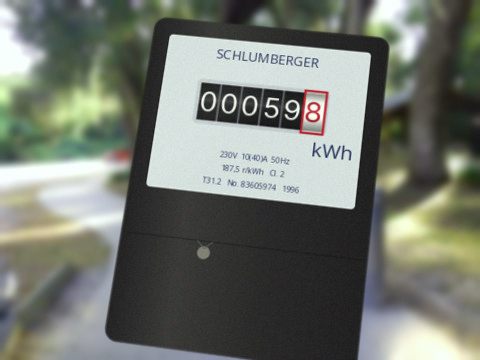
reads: 59.8kWh
